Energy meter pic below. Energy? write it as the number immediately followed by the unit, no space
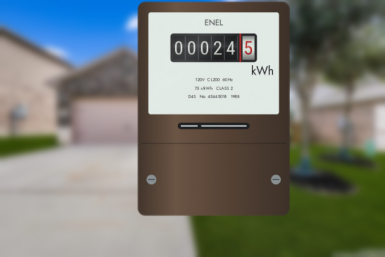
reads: 24.5kWh
